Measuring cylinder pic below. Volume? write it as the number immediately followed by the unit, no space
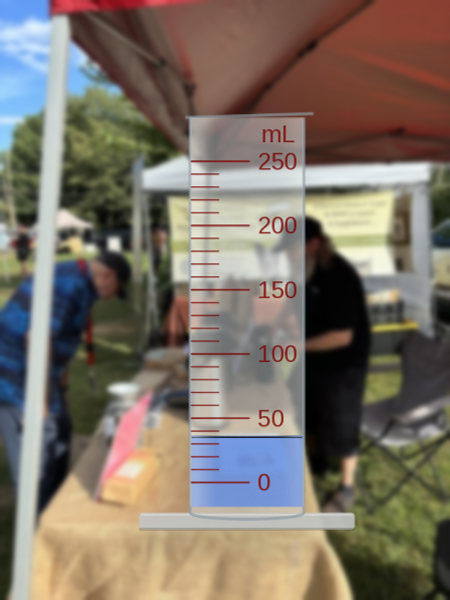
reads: 35mL
